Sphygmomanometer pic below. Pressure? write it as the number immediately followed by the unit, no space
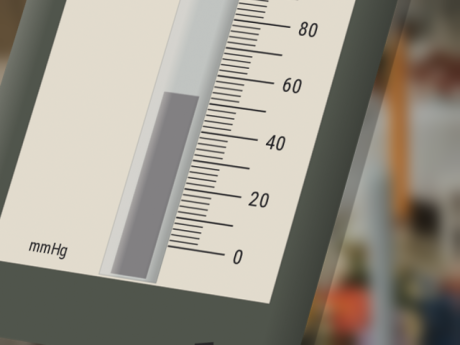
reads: 52mmHg
